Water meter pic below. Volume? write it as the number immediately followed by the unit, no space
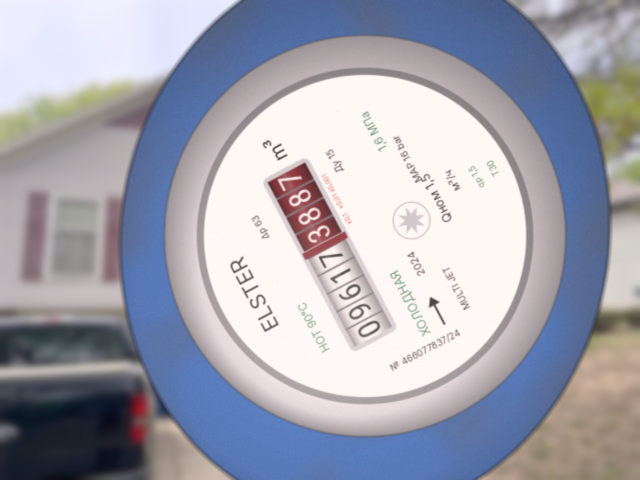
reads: 9617.3887m³
